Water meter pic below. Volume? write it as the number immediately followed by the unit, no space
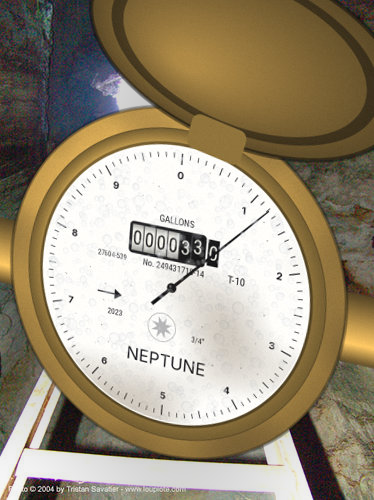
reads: 331.2gal
